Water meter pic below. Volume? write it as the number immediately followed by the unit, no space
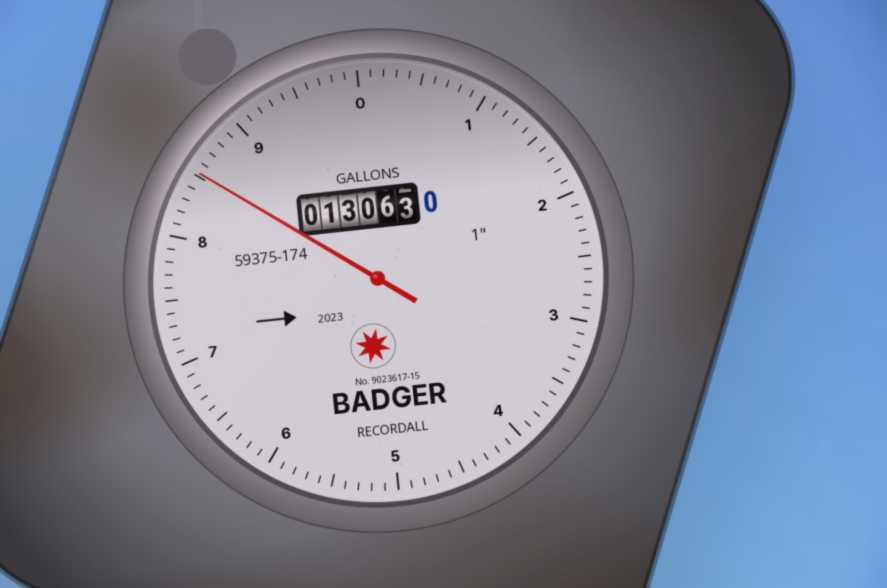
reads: 130628.5gal
